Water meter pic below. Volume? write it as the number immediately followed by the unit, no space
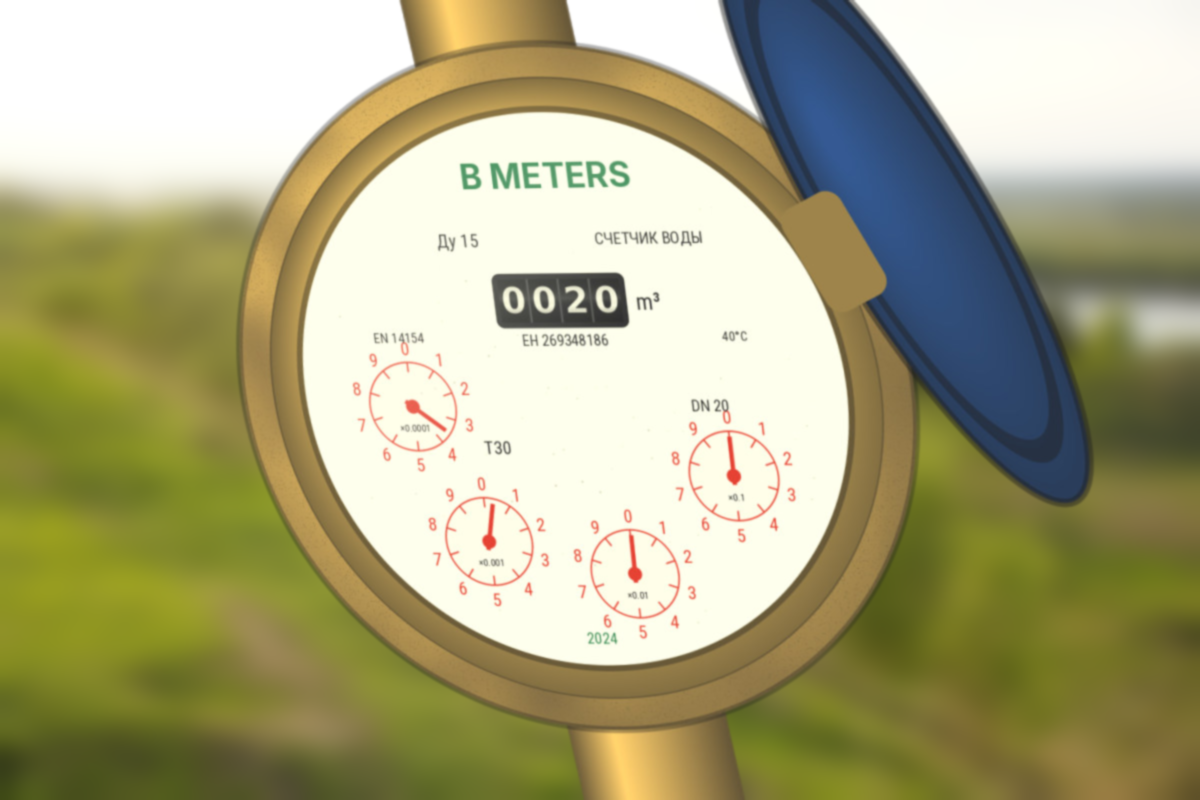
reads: 20.0003m³
